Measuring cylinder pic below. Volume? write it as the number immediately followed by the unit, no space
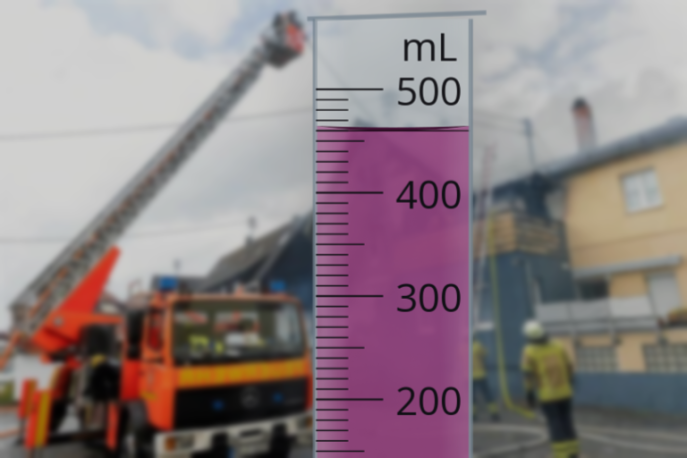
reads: 460mL
